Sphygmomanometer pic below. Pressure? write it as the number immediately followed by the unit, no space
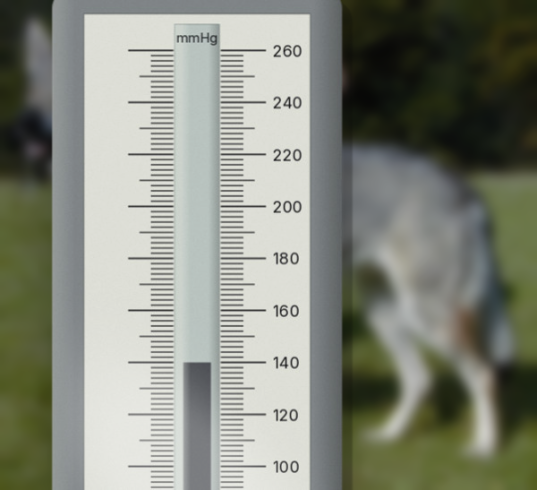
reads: 140mmHg
